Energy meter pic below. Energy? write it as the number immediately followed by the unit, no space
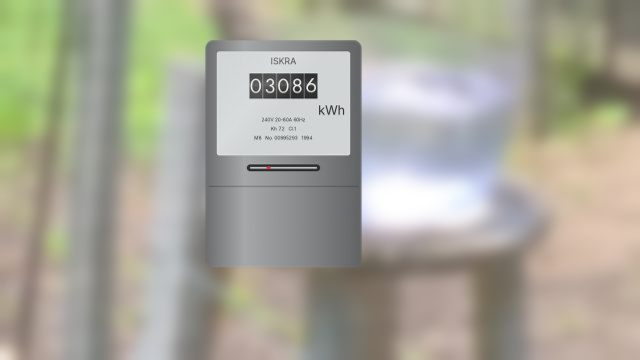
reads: 3086kWh
